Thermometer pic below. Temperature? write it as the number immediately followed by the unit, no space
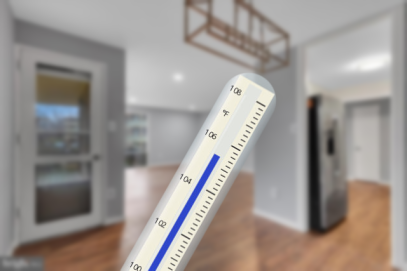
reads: 105.4°F
